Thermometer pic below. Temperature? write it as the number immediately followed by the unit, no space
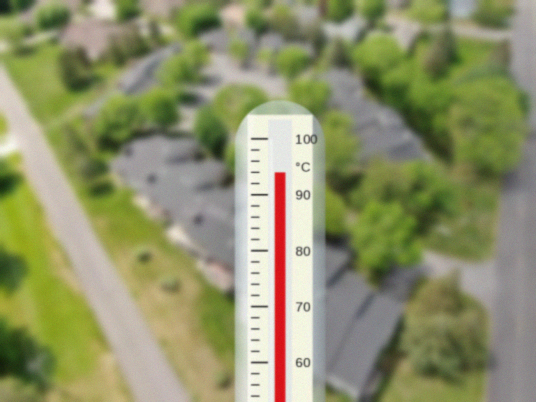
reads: 94°C
